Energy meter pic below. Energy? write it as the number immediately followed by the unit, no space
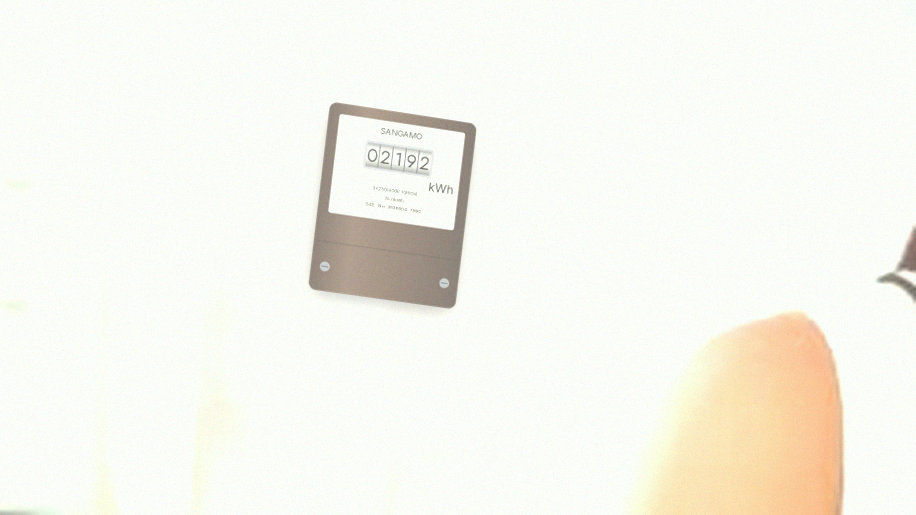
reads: 2192kWh
